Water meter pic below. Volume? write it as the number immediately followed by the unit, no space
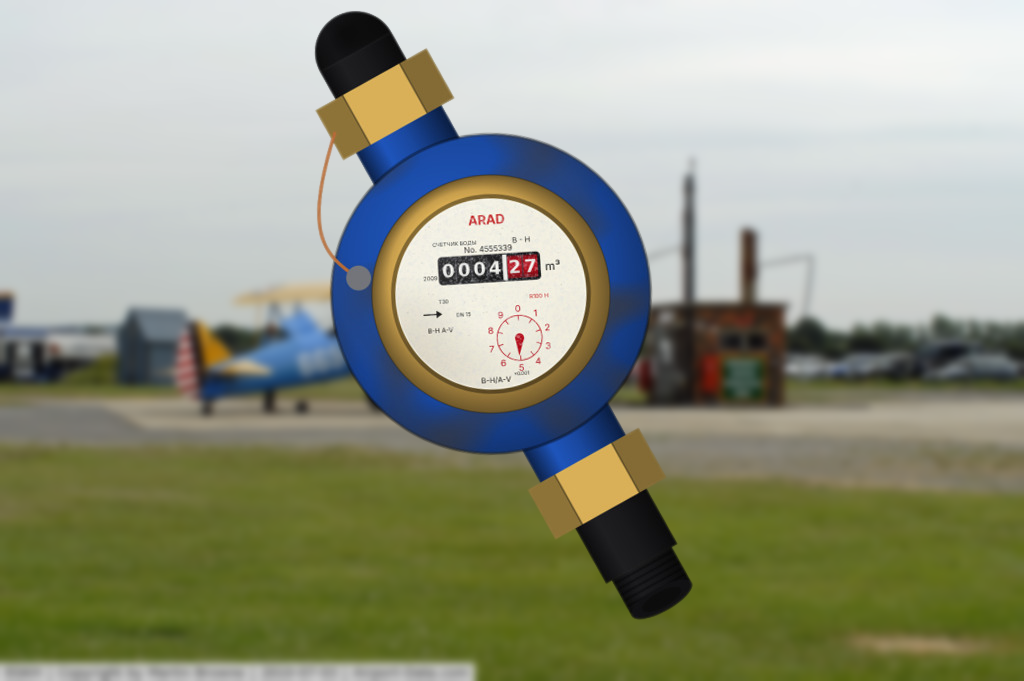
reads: 4.275m³
